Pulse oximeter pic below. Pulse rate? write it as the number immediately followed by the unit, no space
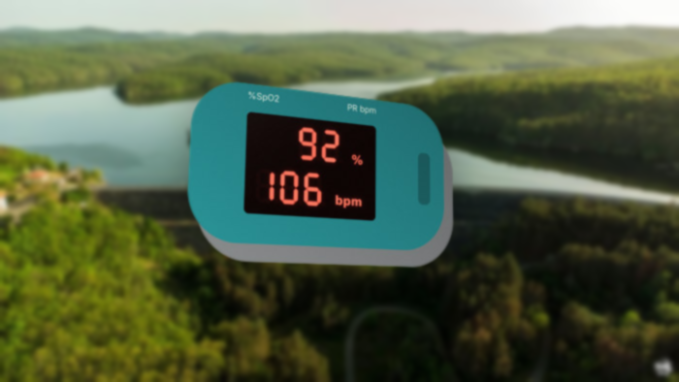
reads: 106bpm
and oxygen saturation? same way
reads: 92%
